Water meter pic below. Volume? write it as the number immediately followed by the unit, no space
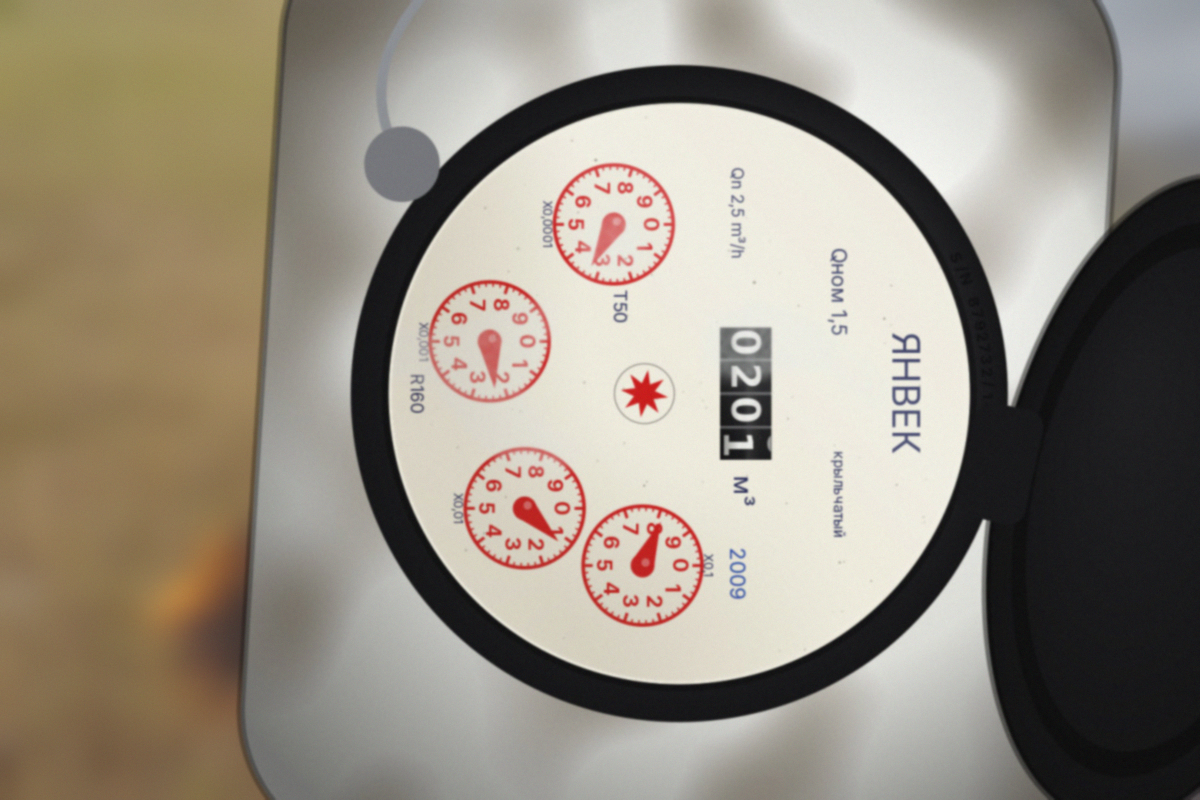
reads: 200.8123m³
